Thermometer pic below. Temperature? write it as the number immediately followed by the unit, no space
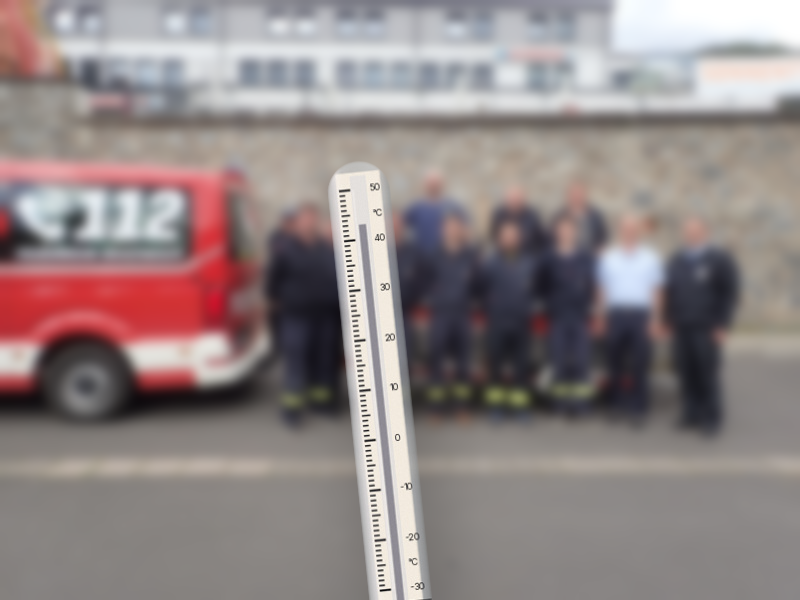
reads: 43°C
